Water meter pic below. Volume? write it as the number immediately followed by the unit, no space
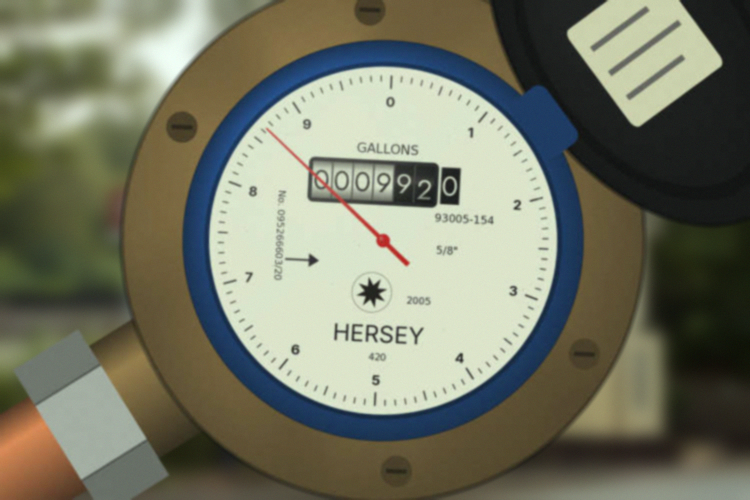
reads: 9918.6gal
